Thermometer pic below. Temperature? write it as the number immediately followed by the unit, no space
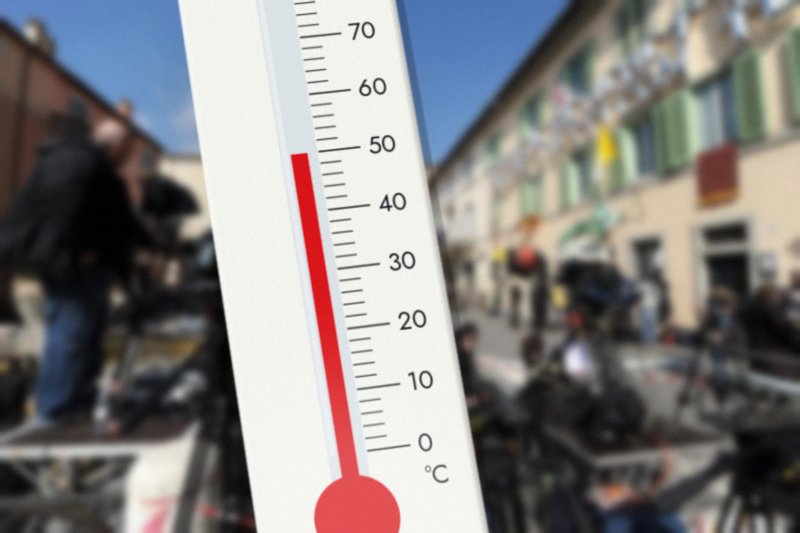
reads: 50°C
